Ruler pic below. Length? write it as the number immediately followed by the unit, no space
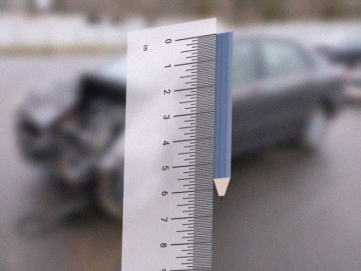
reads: 6.5in
